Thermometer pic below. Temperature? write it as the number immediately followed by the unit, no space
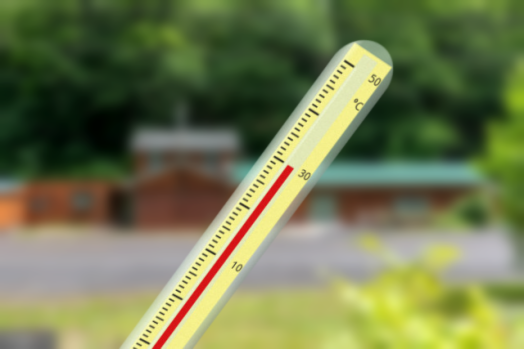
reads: 30°C
